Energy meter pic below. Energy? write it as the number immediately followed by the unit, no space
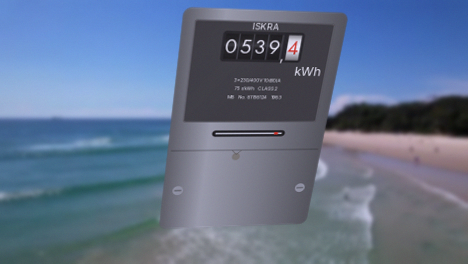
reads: 539.4kWh
